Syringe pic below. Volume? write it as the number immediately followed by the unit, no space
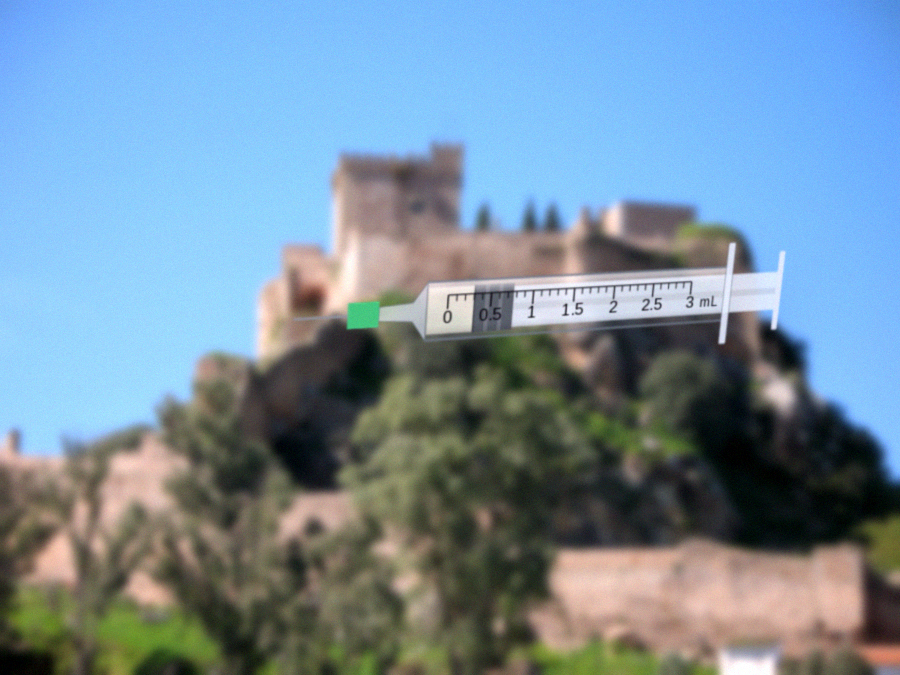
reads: 0.3mL
